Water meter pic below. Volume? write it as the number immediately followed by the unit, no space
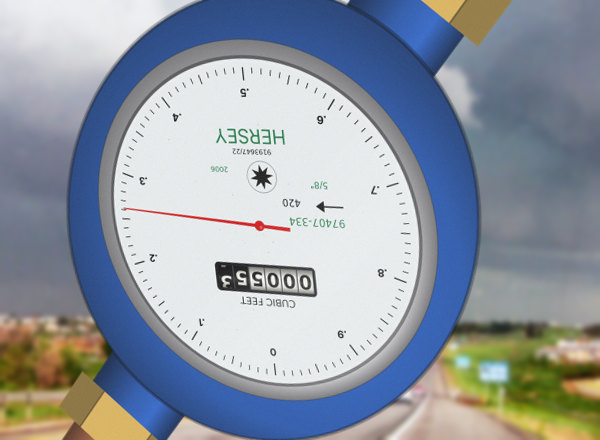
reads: 553.26ft³
